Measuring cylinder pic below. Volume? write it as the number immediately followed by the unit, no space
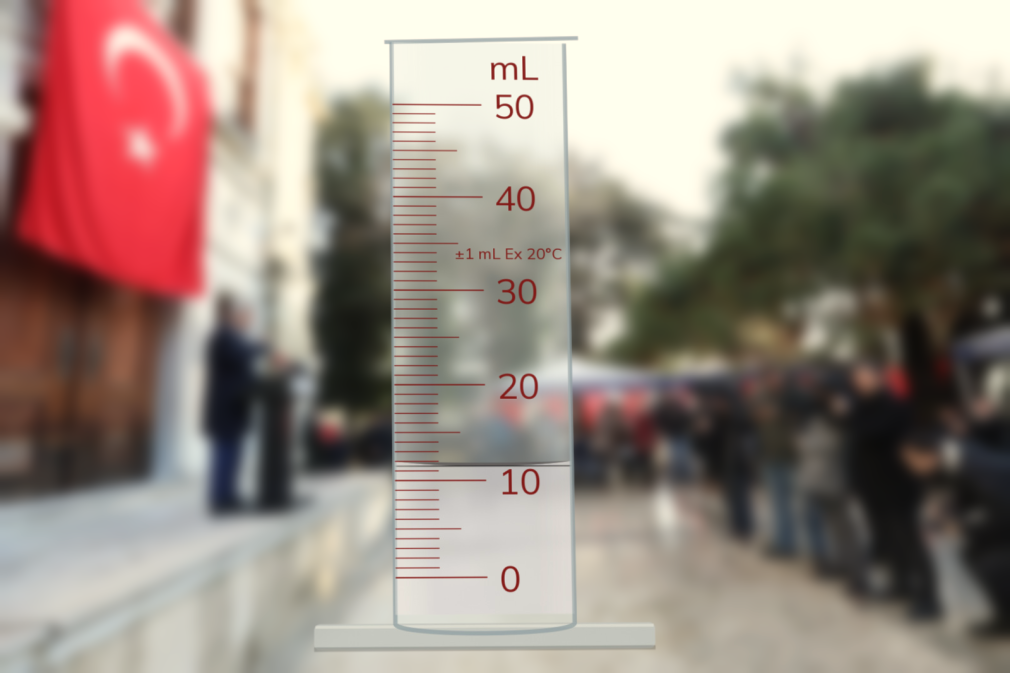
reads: 11.5mL
